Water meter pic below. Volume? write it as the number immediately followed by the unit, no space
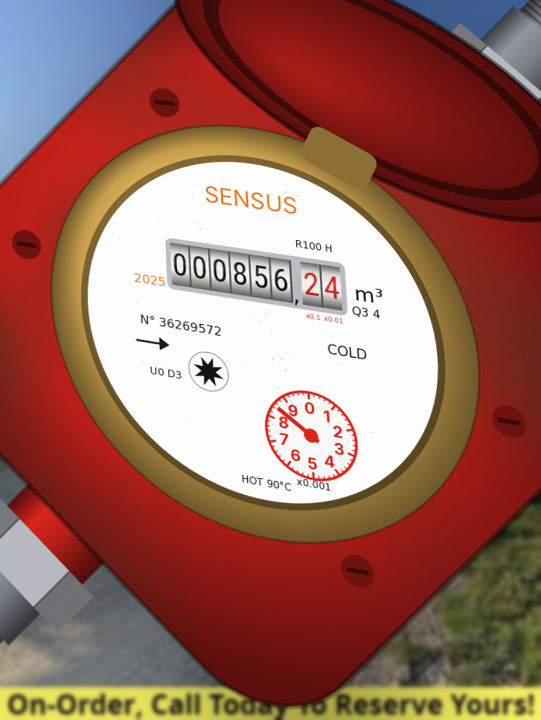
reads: 856.248m³
